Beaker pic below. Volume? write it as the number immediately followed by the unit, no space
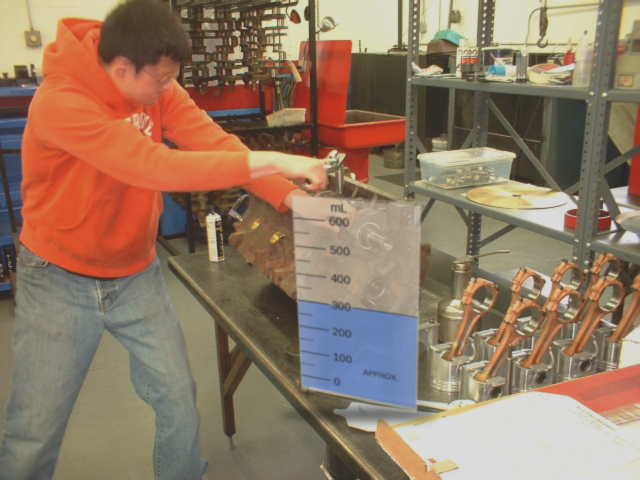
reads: 300mL
